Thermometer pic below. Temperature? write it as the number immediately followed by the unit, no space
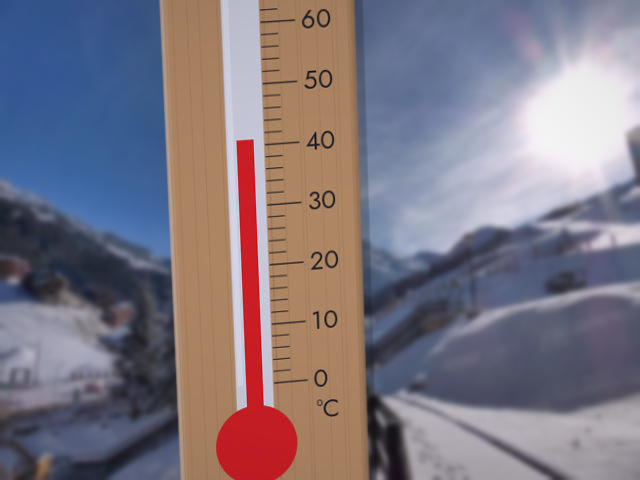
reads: 41°C
